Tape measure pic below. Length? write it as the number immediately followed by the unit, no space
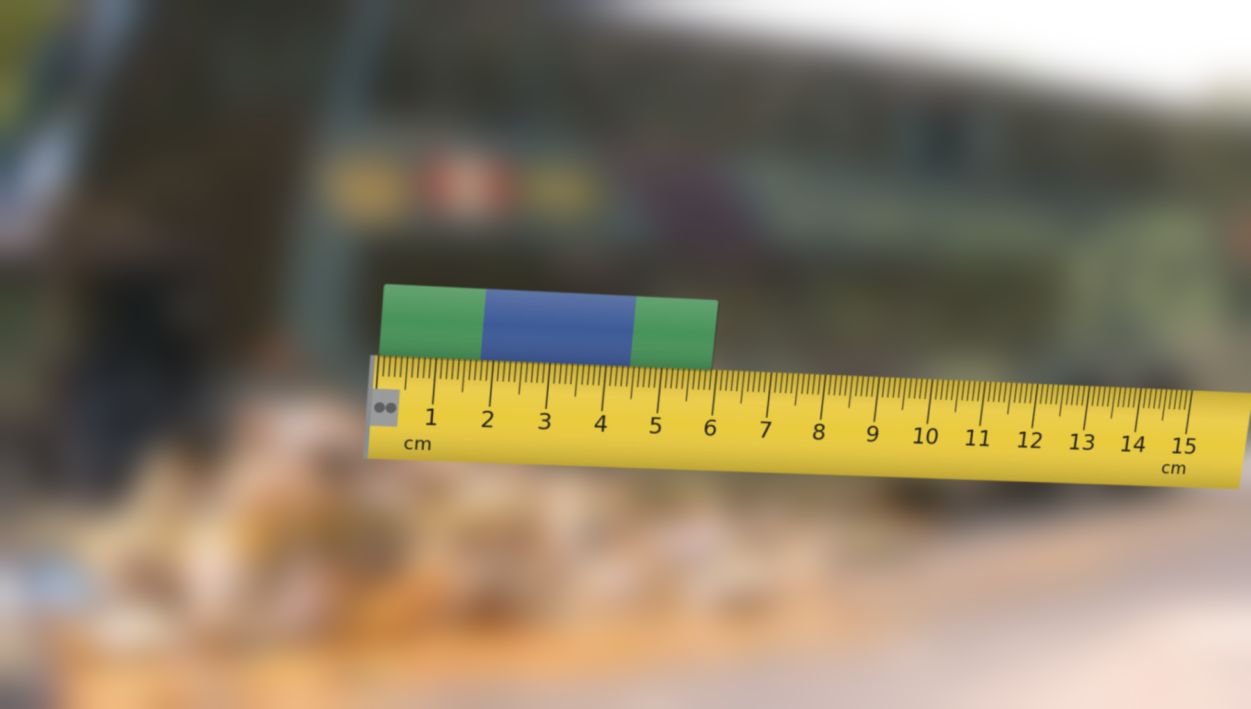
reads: 5.9cm
